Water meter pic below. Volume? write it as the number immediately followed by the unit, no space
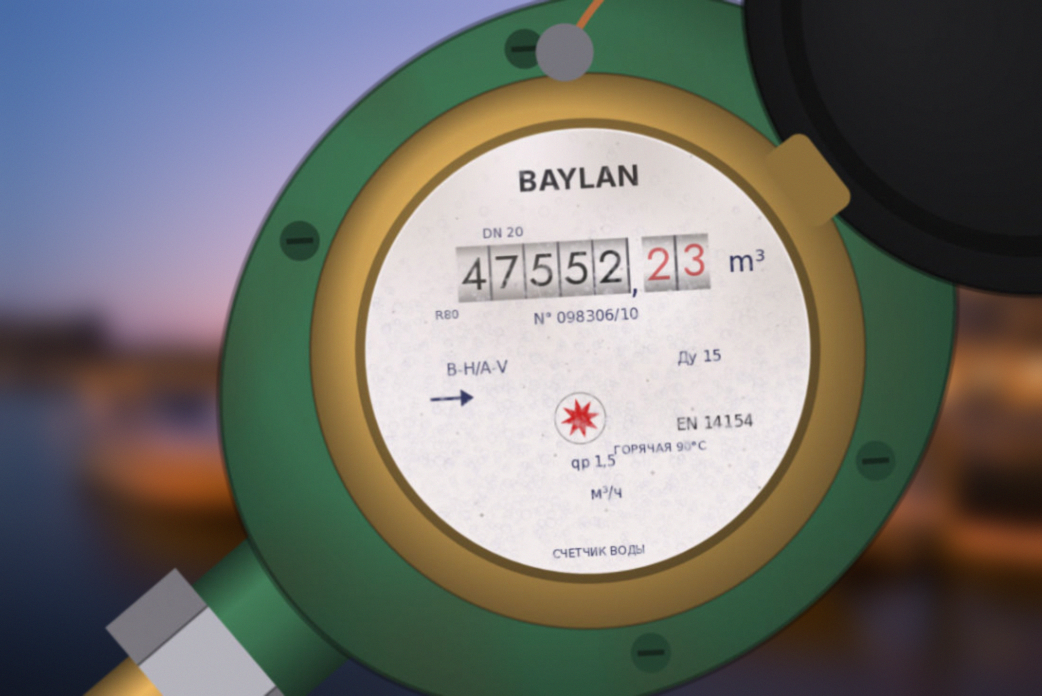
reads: 47552.23m³
